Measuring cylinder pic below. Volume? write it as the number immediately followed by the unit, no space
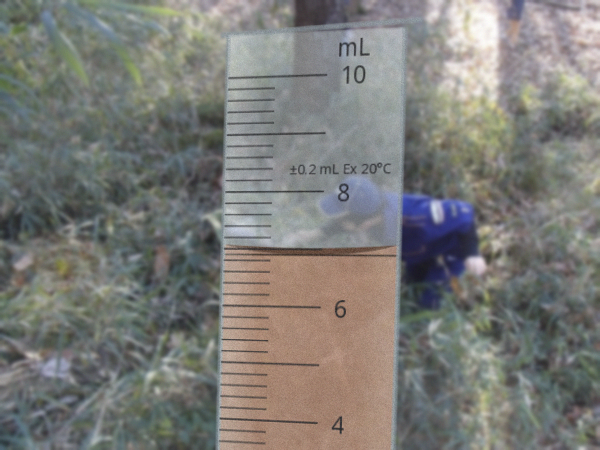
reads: 6.9mL
